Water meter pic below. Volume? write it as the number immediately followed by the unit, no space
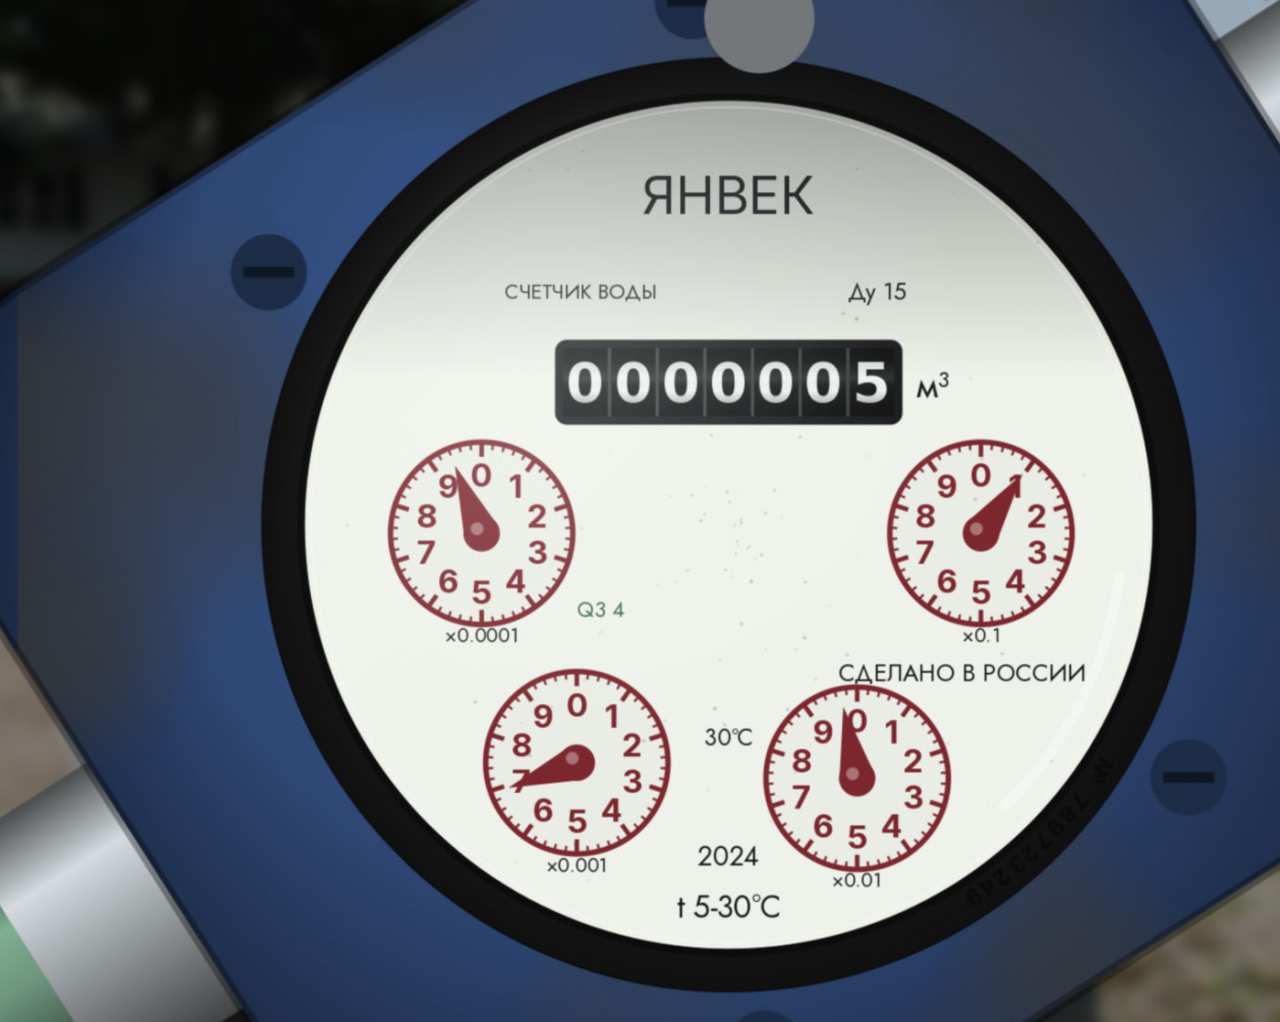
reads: 5.0969m³
